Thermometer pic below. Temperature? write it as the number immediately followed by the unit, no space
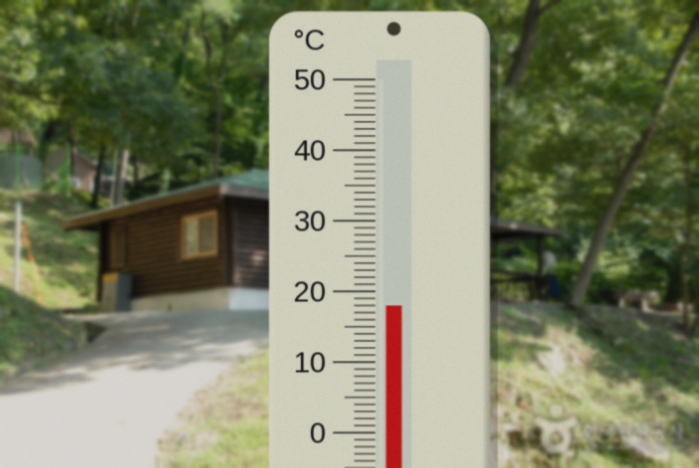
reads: 18°C
